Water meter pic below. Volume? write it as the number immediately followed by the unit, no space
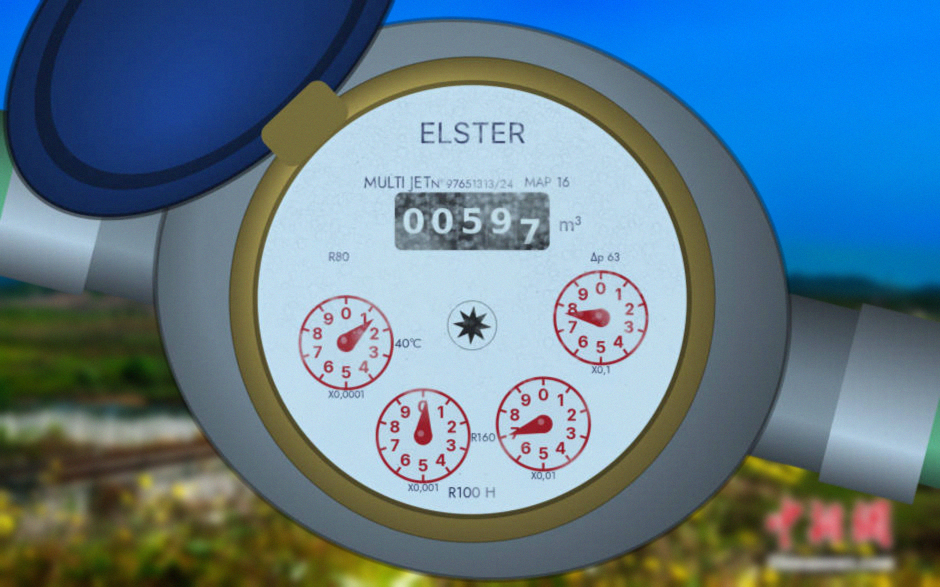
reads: 596.7701m³
